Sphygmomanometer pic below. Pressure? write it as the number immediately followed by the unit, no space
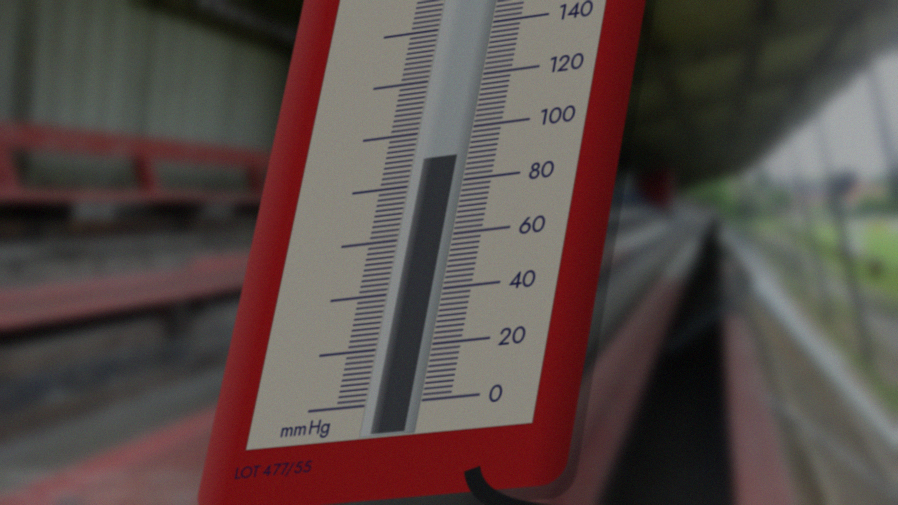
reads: 90mmHg
